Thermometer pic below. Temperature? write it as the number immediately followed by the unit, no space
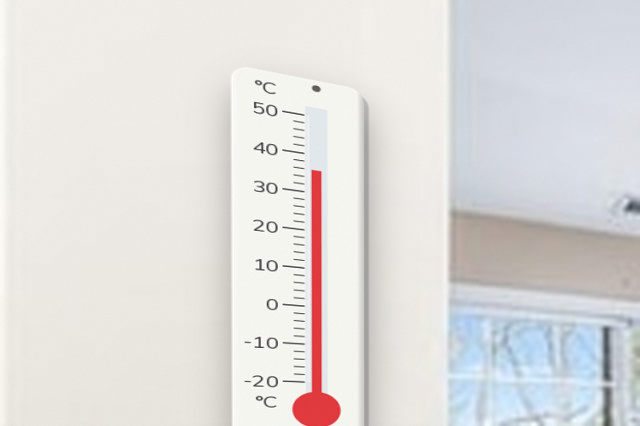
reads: 36°C
